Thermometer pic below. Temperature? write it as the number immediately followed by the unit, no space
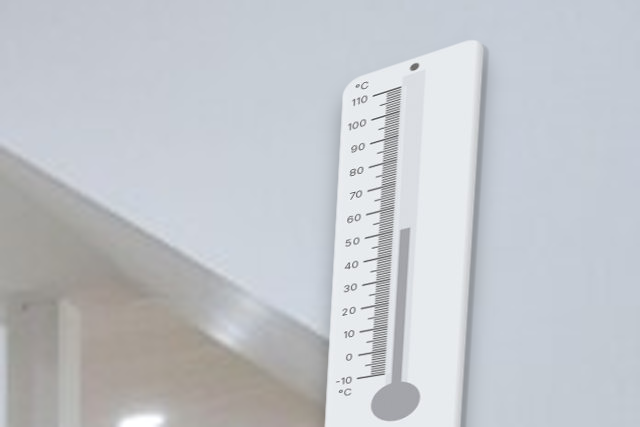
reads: 50°C
